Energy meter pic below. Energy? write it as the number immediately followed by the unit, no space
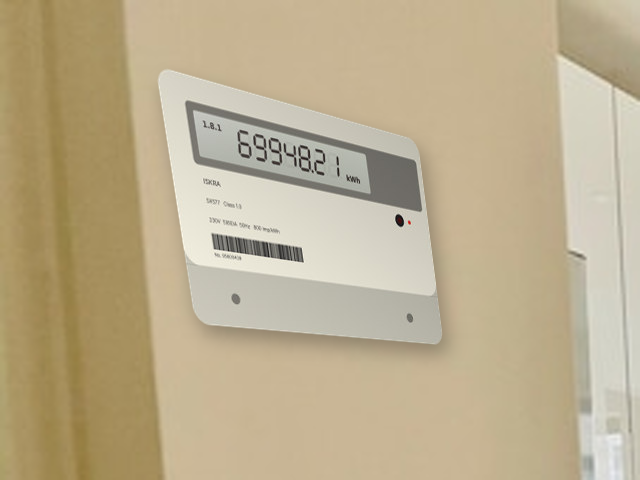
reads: 69948.21kWh
